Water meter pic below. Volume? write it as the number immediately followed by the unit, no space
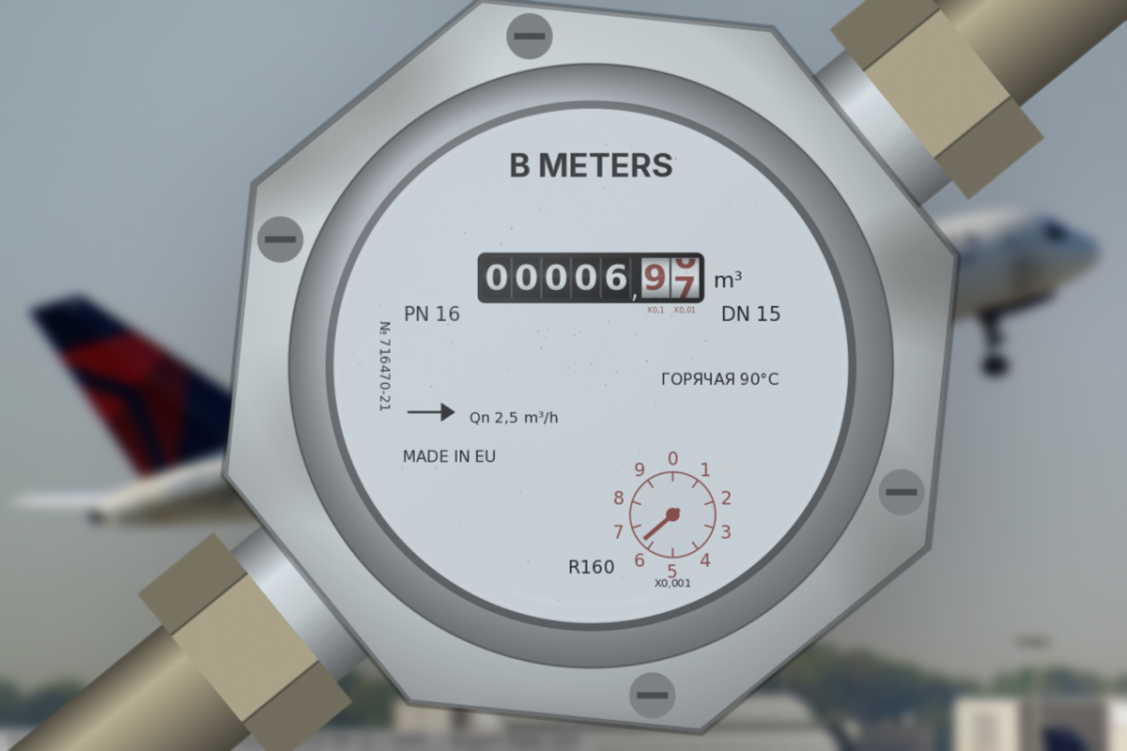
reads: 6.966m³
